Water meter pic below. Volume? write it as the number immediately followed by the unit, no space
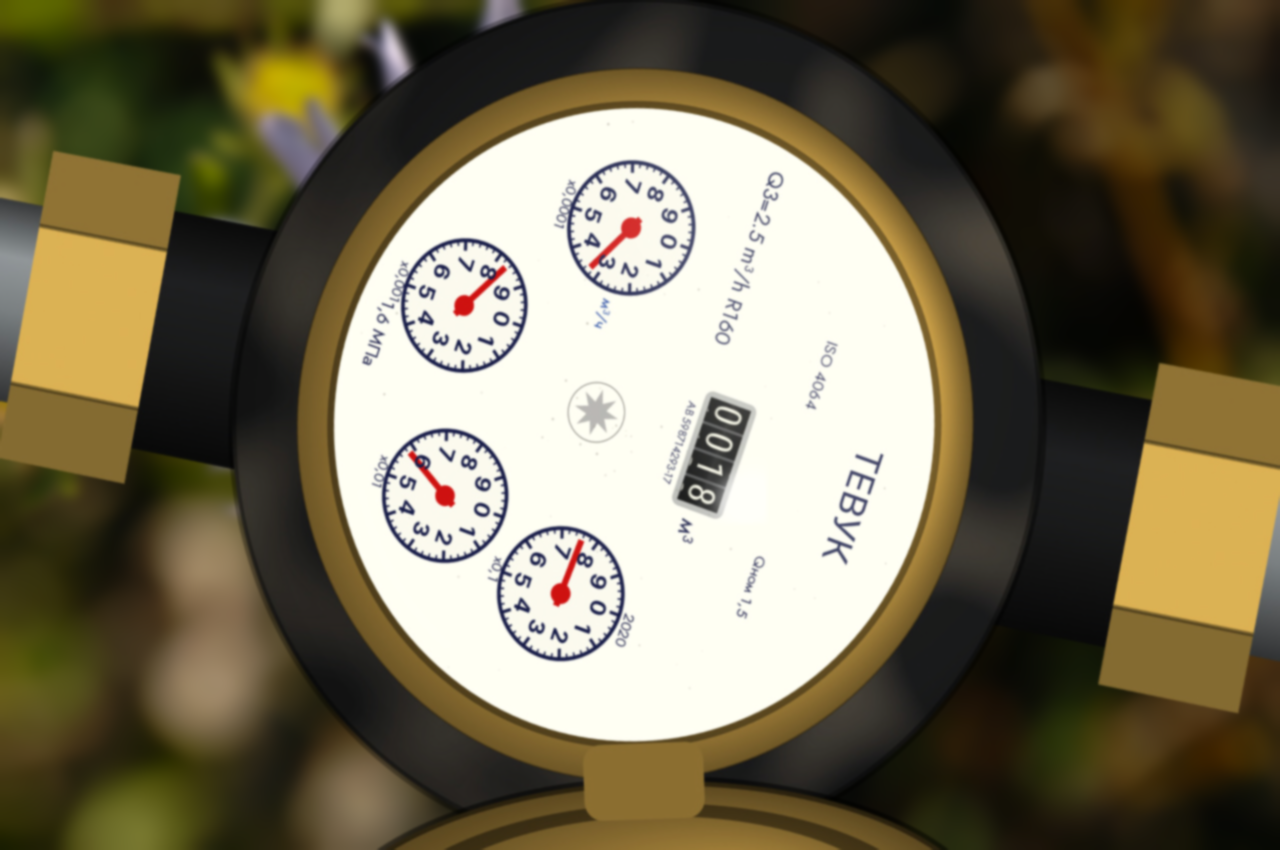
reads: 18.7583m³
